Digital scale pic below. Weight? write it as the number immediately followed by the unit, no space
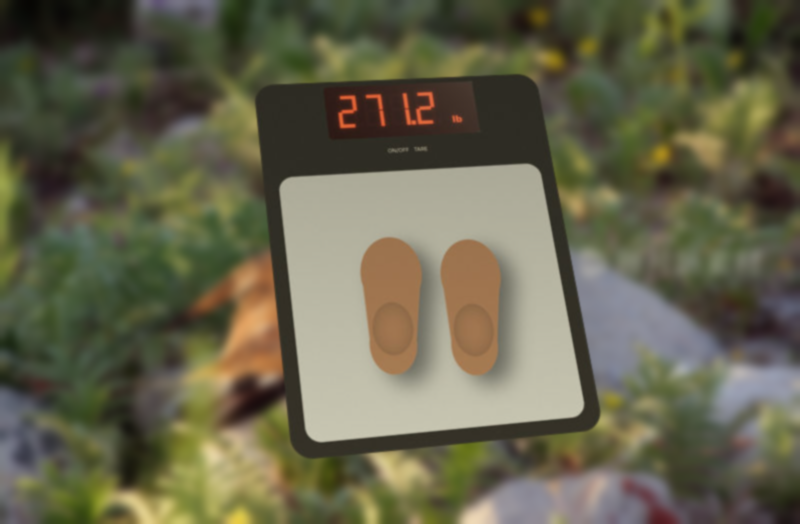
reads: 271.2lb
